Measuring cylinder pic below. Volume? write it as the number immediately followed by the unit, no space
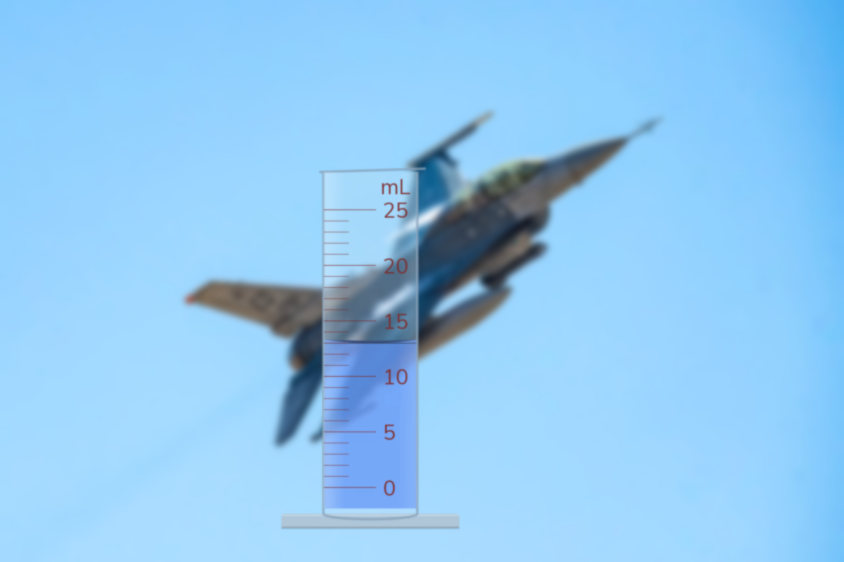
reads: 13mL
